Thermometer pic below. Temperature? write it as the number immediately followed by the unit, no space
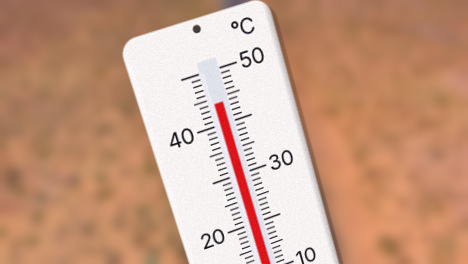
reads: 44°C
